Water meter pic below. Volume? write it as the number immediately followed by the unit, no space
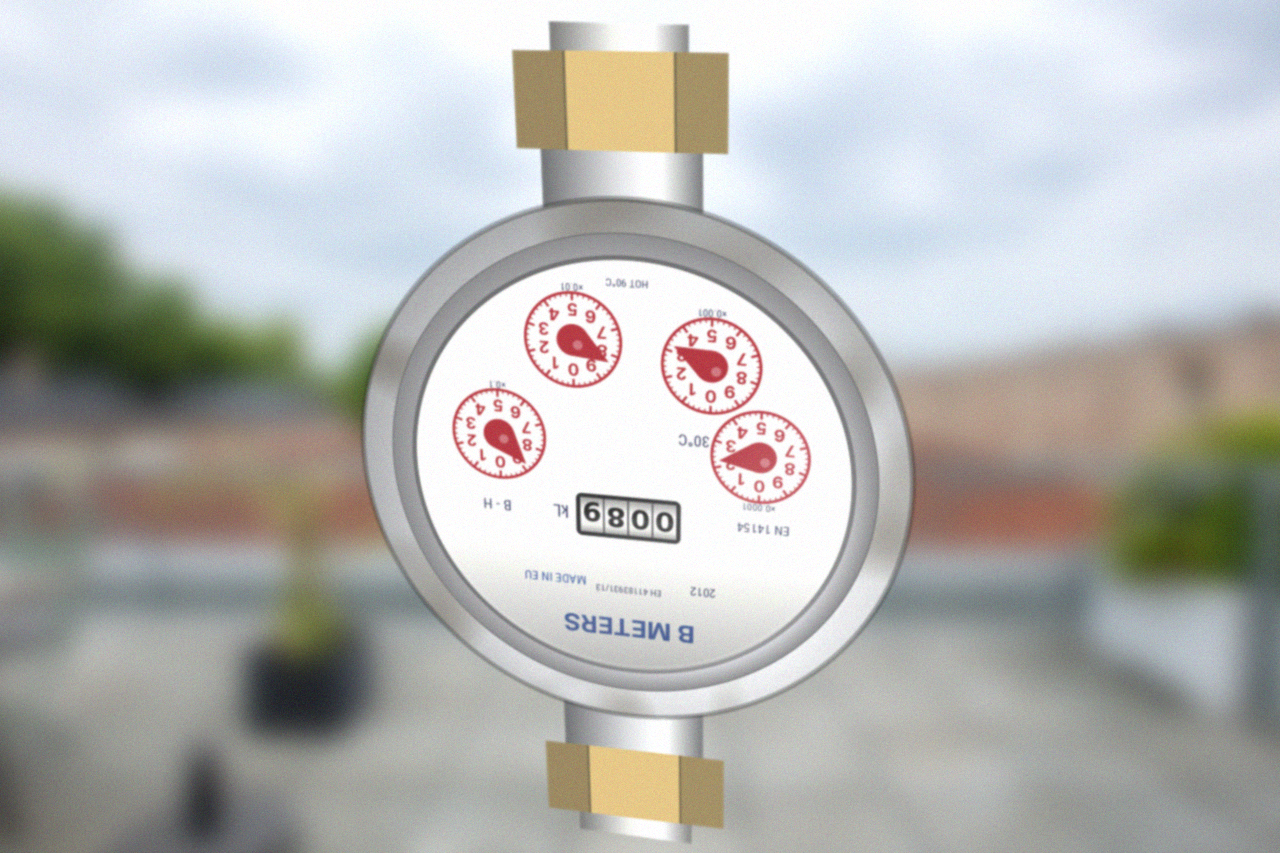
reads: 88.8832kL
